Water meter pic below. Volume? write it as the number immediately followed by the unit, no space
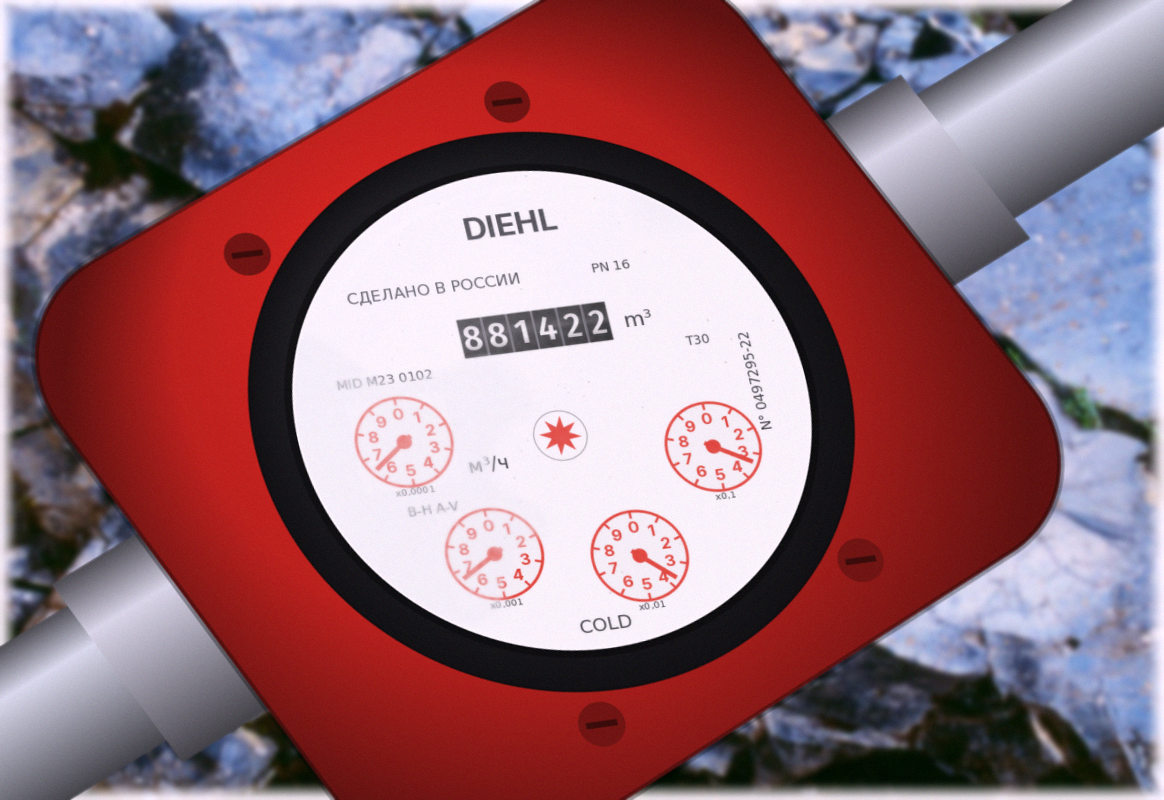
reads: 881422.3366m³
